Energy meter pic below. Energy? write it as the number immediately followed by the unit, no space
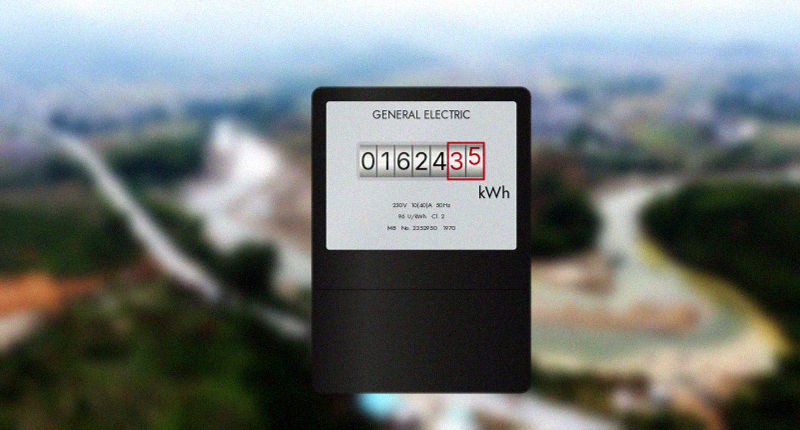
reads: 1624.35kWh
